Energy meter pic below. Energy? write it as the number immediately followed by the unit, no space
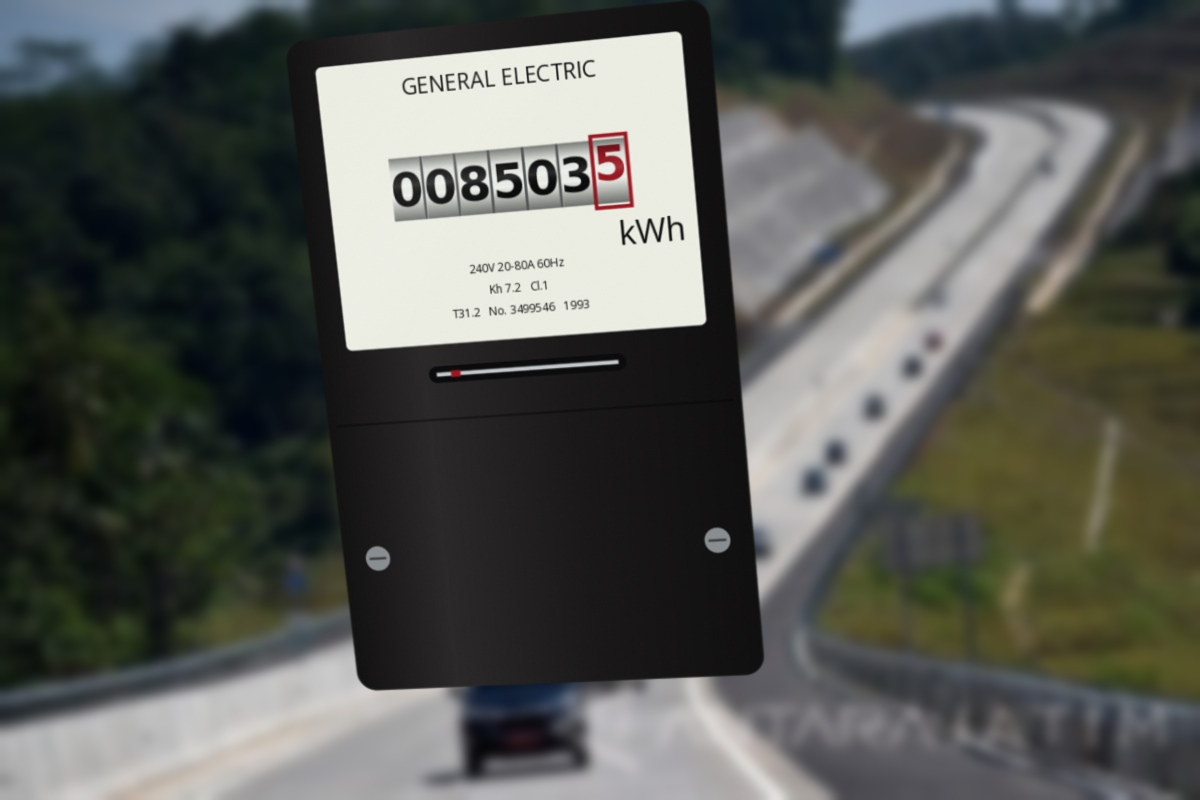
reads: 8503.5kWh
